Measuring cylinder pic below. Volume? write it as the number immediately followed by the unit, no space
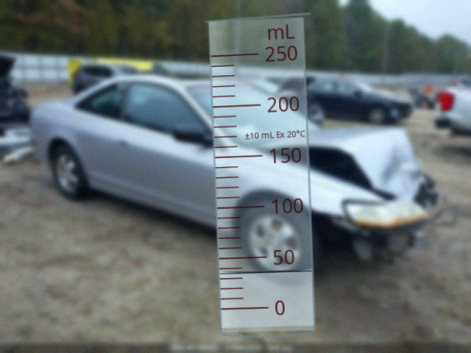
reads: 35mL
